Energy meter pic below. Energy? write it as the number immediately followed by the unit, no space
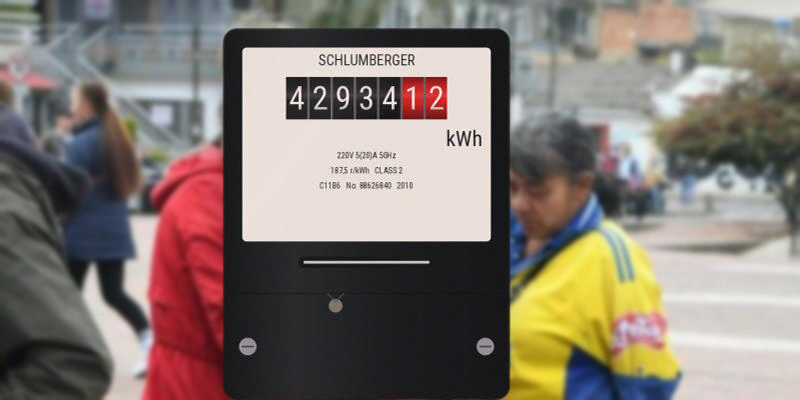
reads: 42934.12kWh
